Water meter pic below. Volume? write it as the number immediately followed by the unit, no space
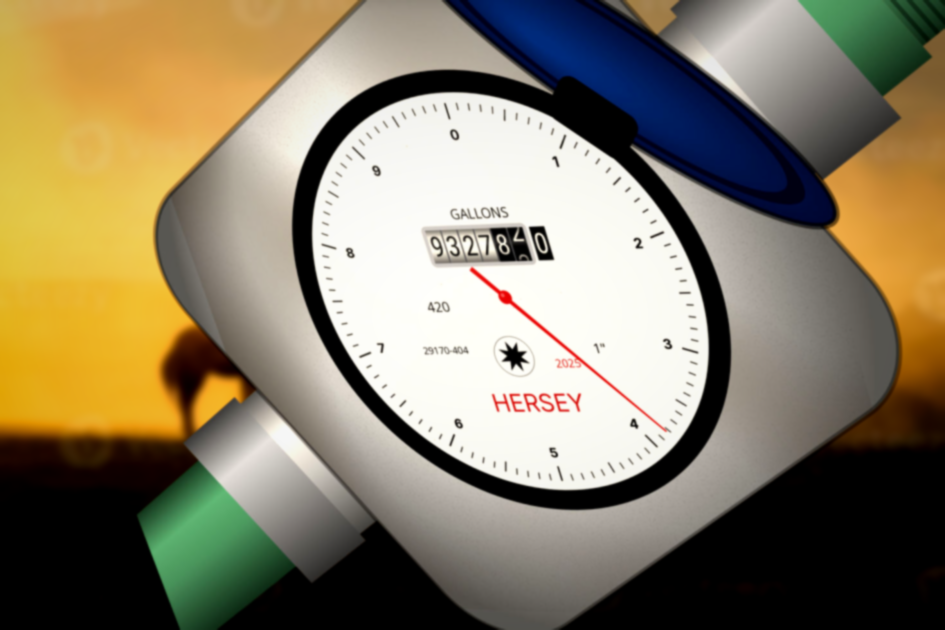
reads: 9327823.8gal
